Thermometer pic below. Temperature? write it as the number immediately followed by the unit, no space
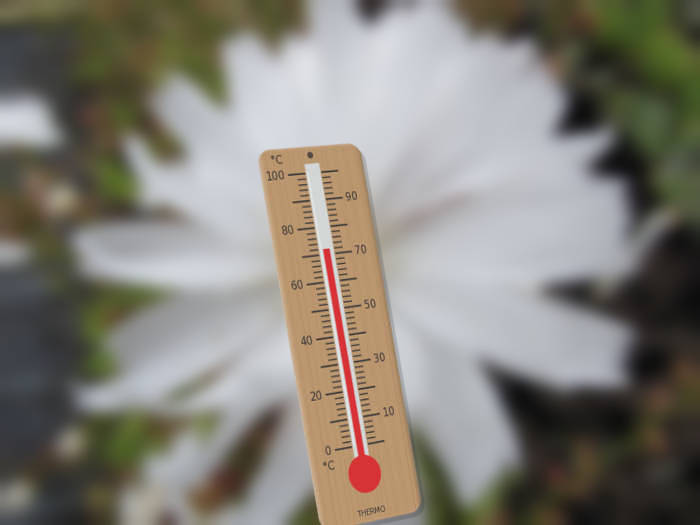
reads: 72°C
